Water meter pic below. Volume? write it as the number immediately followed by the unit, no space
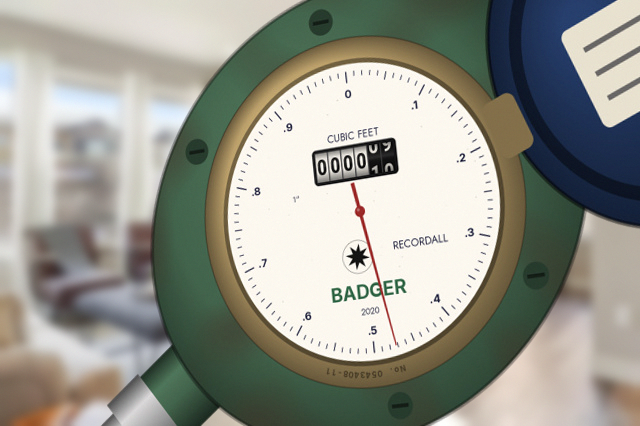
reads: 9.47ft³
